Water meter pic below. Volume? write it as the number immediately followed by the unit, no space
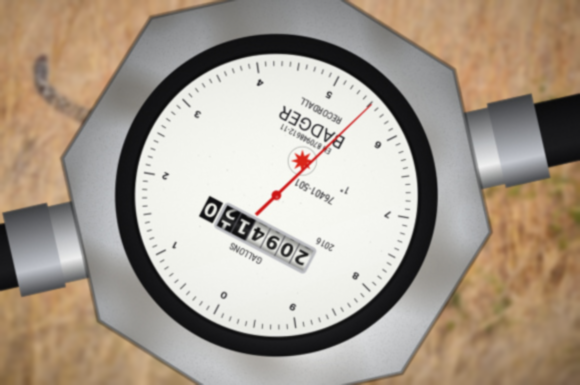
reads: 2094115.5gal
